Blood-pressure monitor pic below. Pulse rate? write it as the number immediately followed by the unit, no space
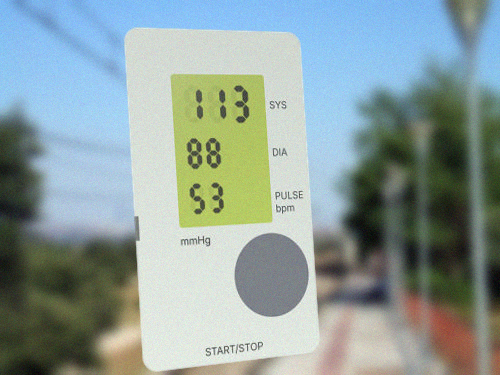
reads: 53bpm
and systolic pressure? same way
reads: 113mmHg
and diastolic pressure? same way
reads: 88mmHg
